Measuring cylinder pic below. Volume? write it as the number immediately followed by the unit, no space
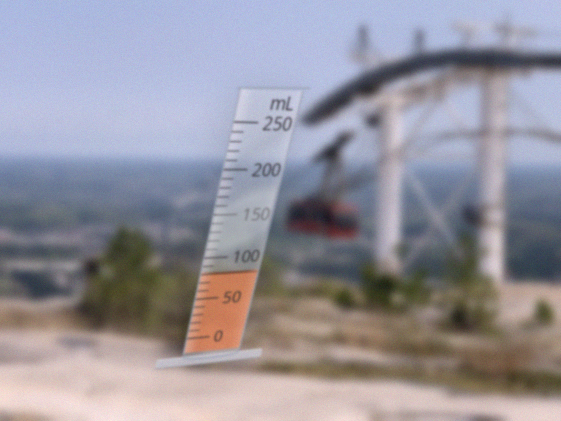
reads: 80mL
